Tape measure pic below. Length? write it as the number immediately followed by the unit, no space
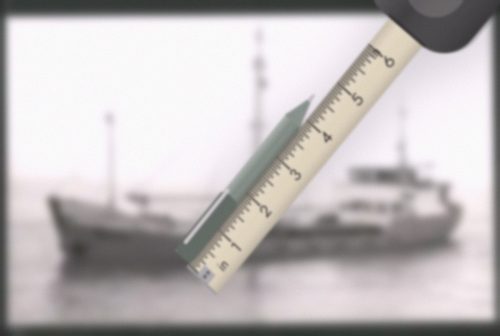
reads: 4.5in
